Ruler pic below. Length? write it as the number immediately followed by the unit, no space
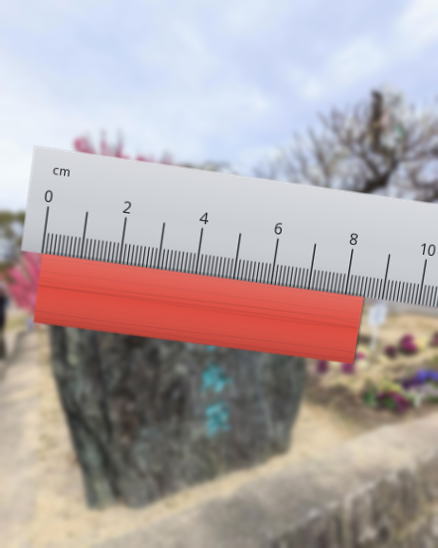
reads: 8.5cm
